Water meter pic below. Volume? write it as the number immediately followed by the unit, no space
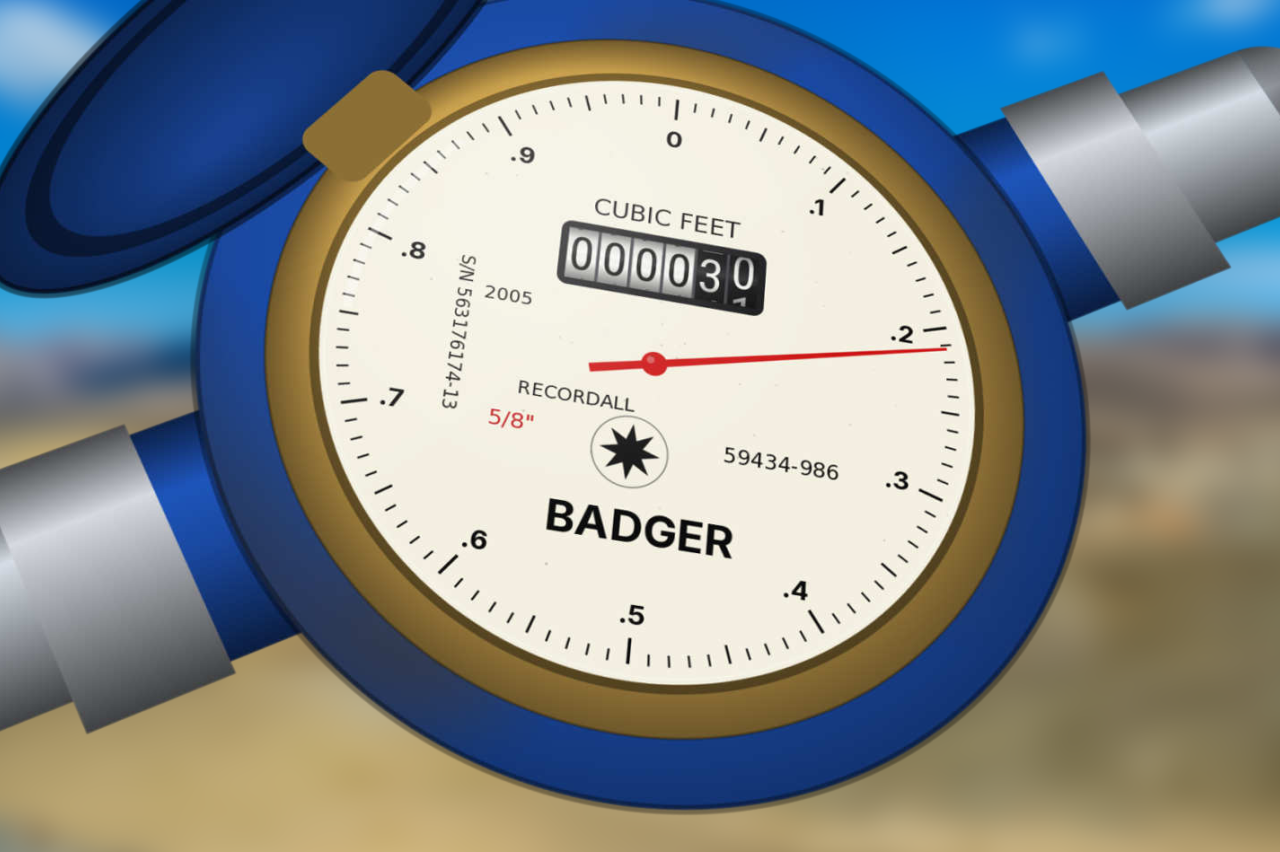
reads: 30.21ft³
